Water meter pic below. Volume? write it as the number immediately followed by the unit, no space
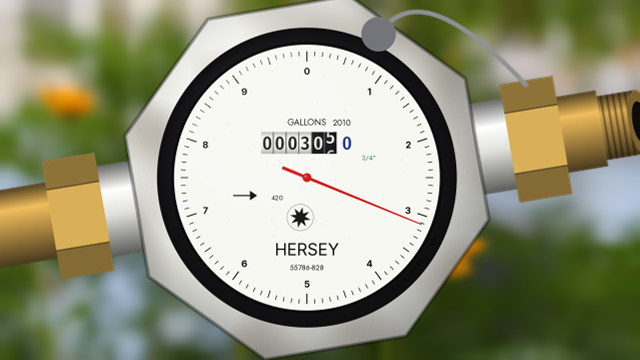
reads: 3053.1gal
